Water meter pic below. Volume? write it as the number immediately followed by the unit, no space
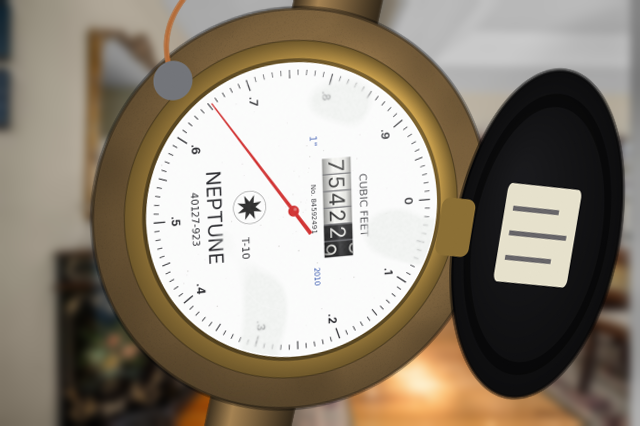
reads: 754228.65ft³
